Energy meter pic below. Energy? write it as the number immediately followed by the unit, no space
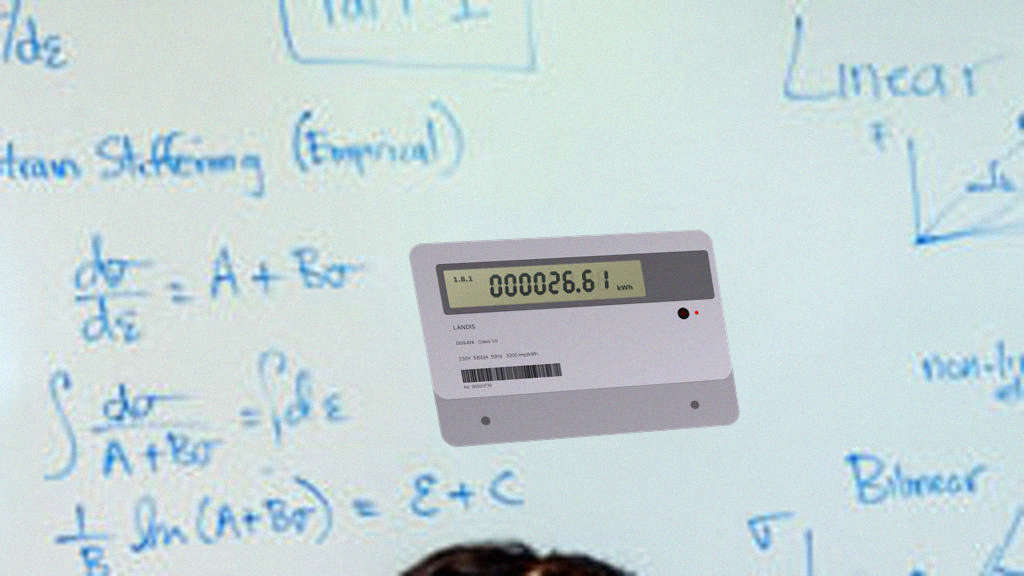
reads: 26.61kWh
